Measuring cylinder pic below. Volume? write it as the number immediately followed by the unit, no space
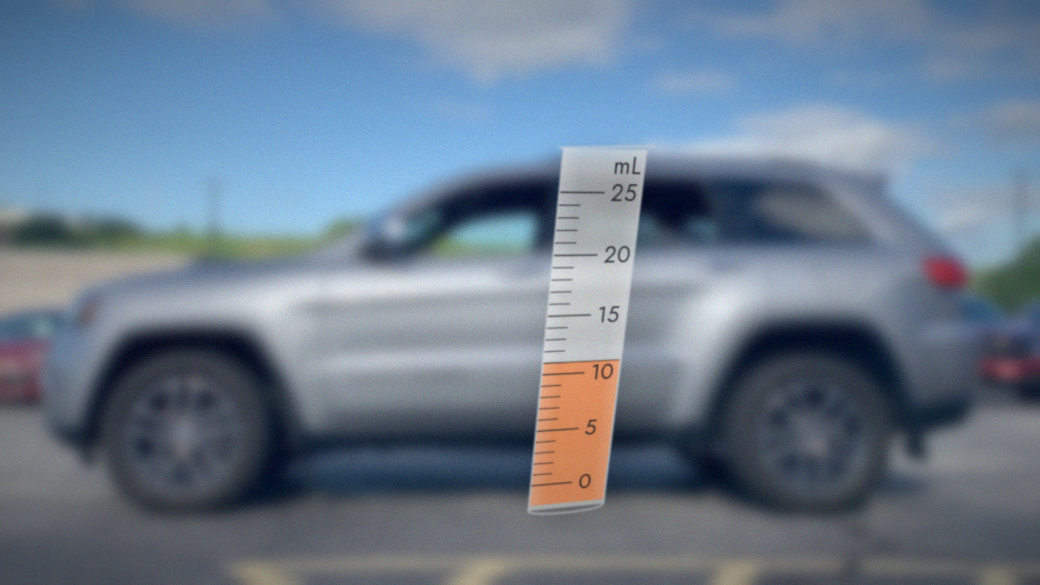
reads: 11mL
